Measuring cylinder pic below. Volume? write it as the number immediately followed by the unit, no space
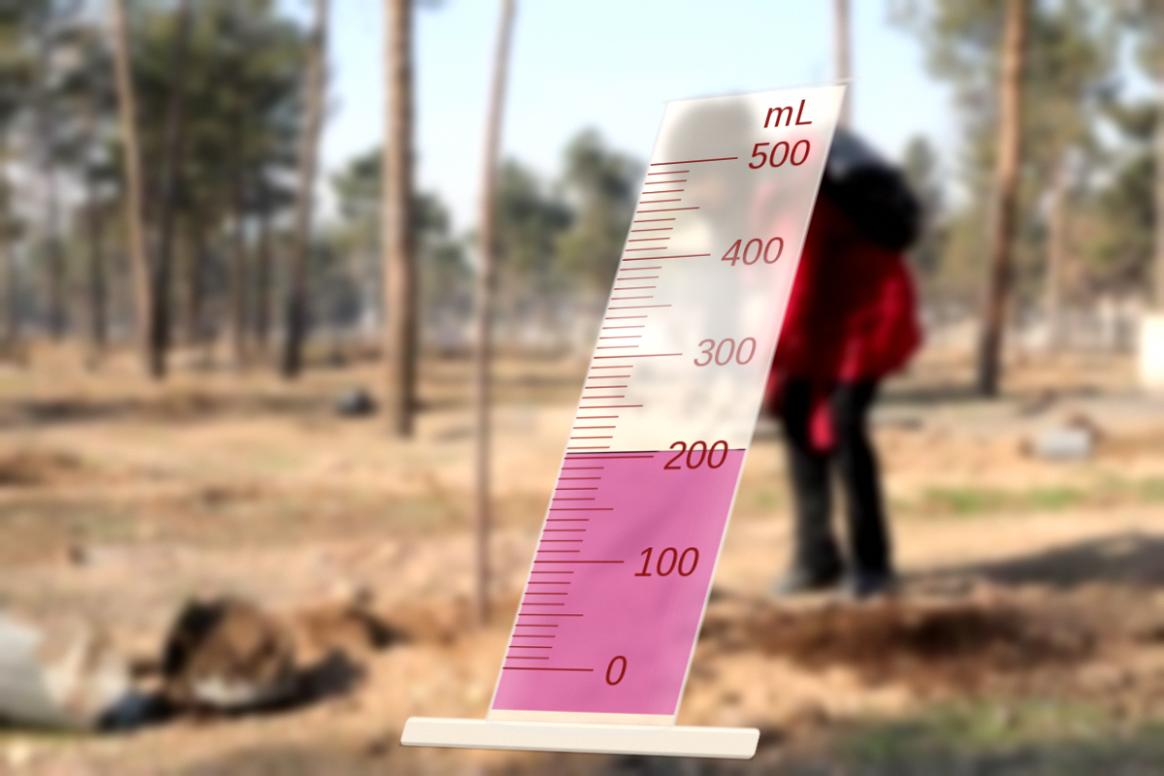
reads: 205mL
